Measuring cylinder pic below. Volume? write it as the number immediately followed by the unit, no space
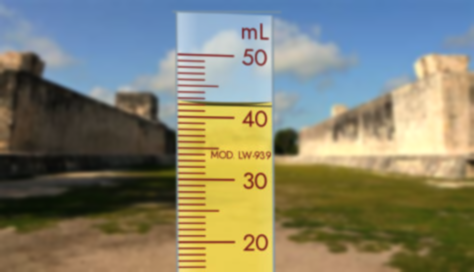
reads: 42mL
